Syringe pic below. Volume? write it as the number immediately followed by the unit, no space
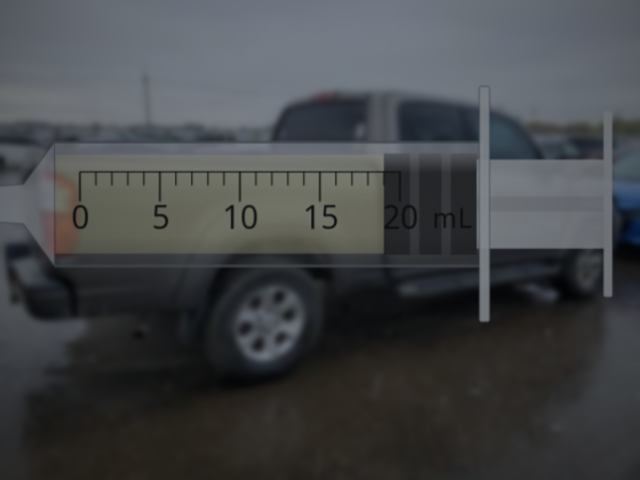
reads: 19mL
